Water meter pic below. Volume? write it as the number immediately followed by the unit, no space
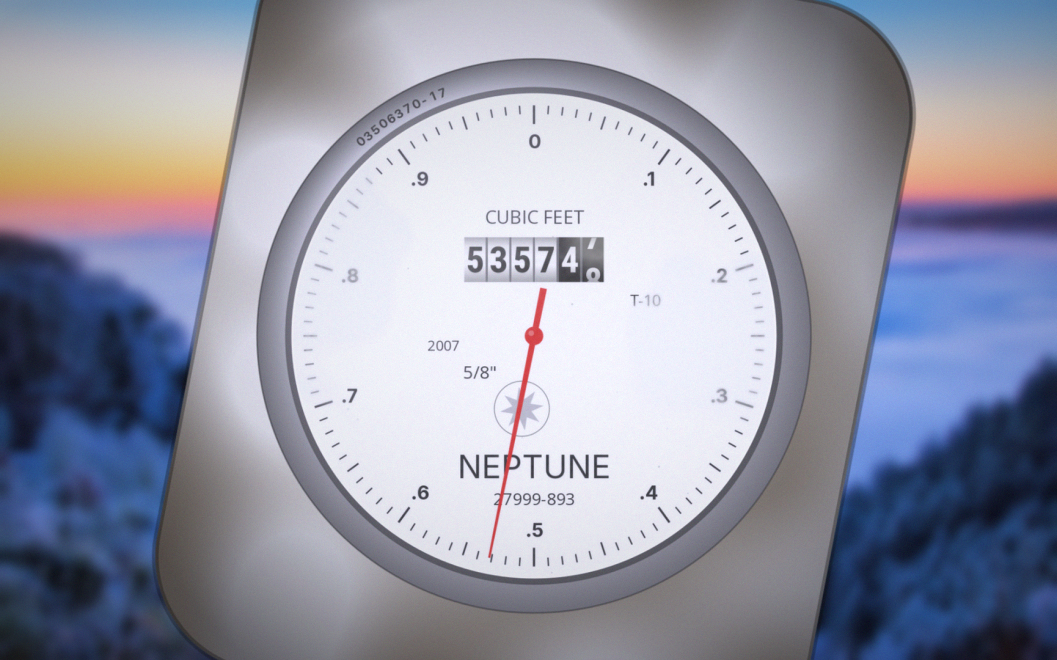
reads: 535747.53ft³
